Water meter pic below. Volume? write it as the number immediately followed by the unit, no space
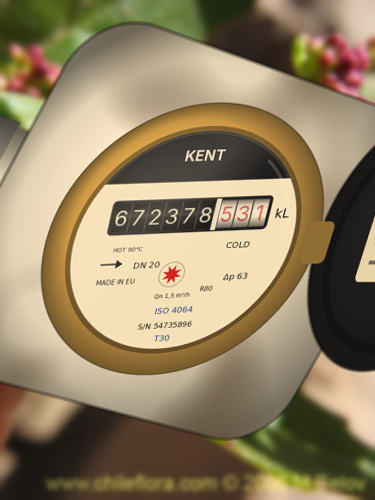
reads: 672378.531kL
